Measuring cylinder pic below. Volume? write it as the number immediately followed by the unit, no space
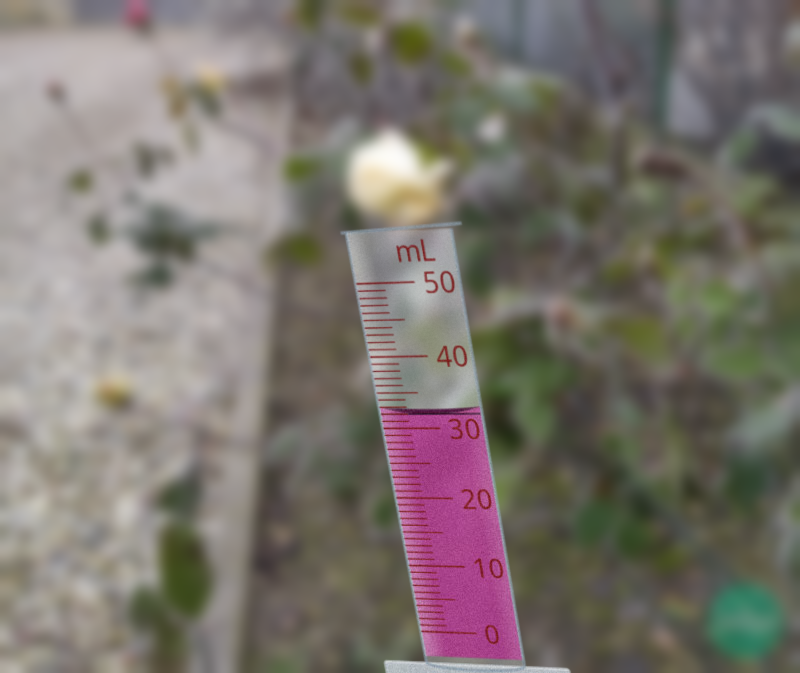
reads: 32mL
